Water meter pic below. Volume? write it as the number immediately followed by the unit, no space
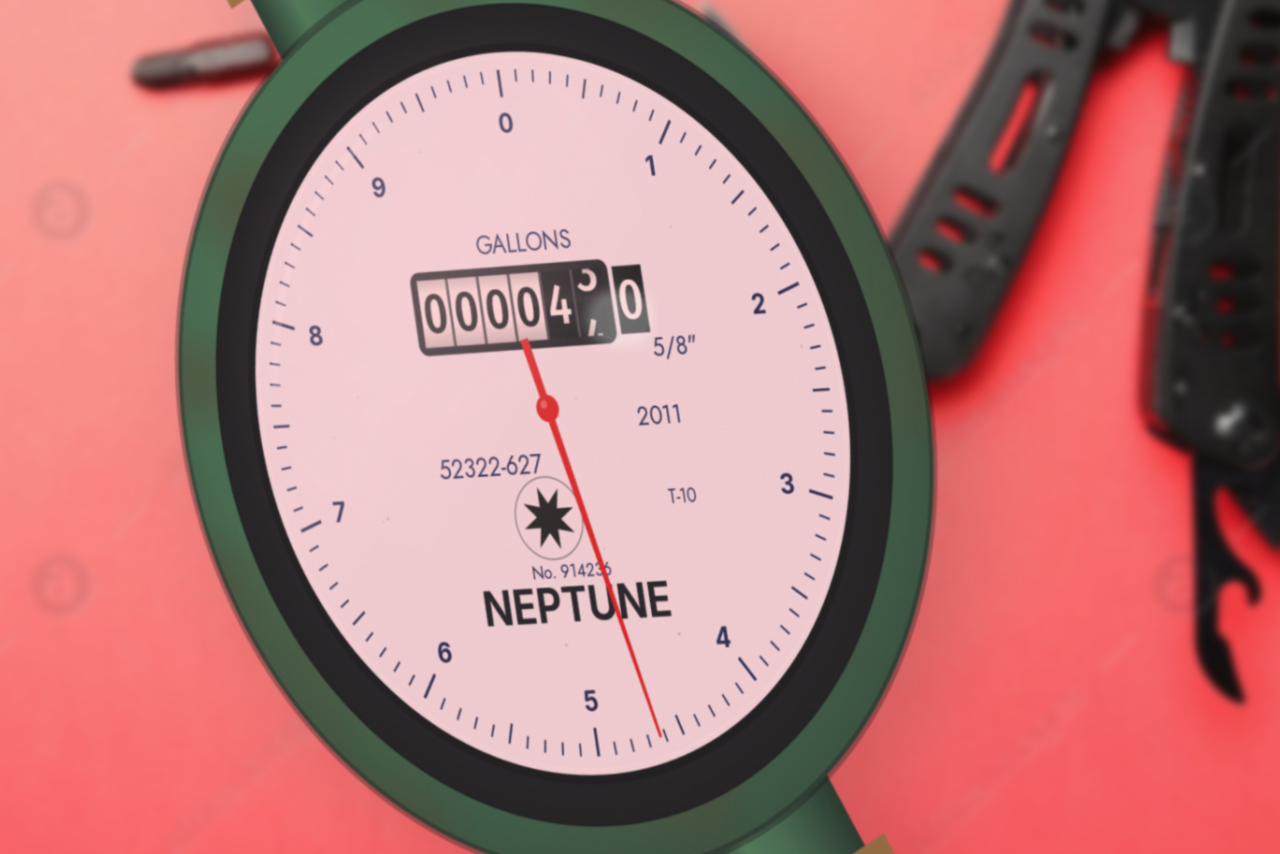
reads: 434.6gal
